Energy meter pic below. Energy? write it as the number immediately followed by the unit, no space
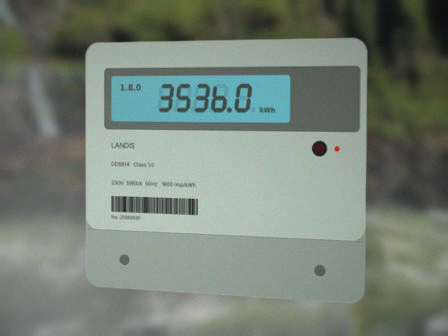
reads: 3536.0kWh
